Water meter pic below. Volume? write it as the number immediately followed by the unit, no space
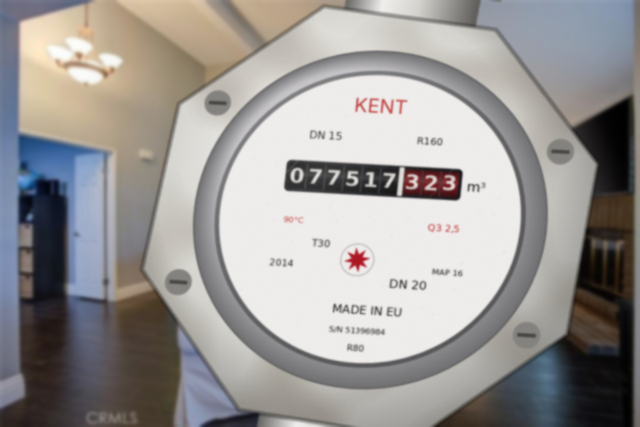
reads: 77517.323m³
